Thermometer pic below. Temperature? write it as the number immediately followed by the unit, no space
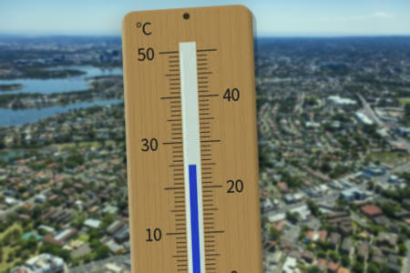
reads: 25°C
